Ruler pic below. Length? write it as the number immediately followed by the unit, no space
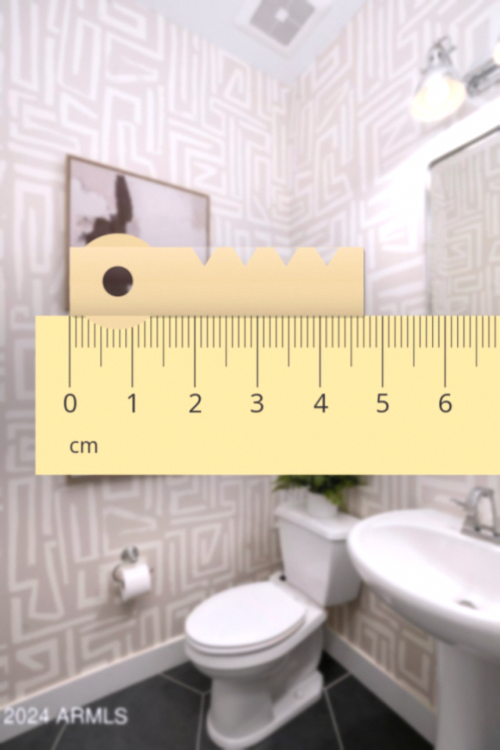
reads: 4.7cm
